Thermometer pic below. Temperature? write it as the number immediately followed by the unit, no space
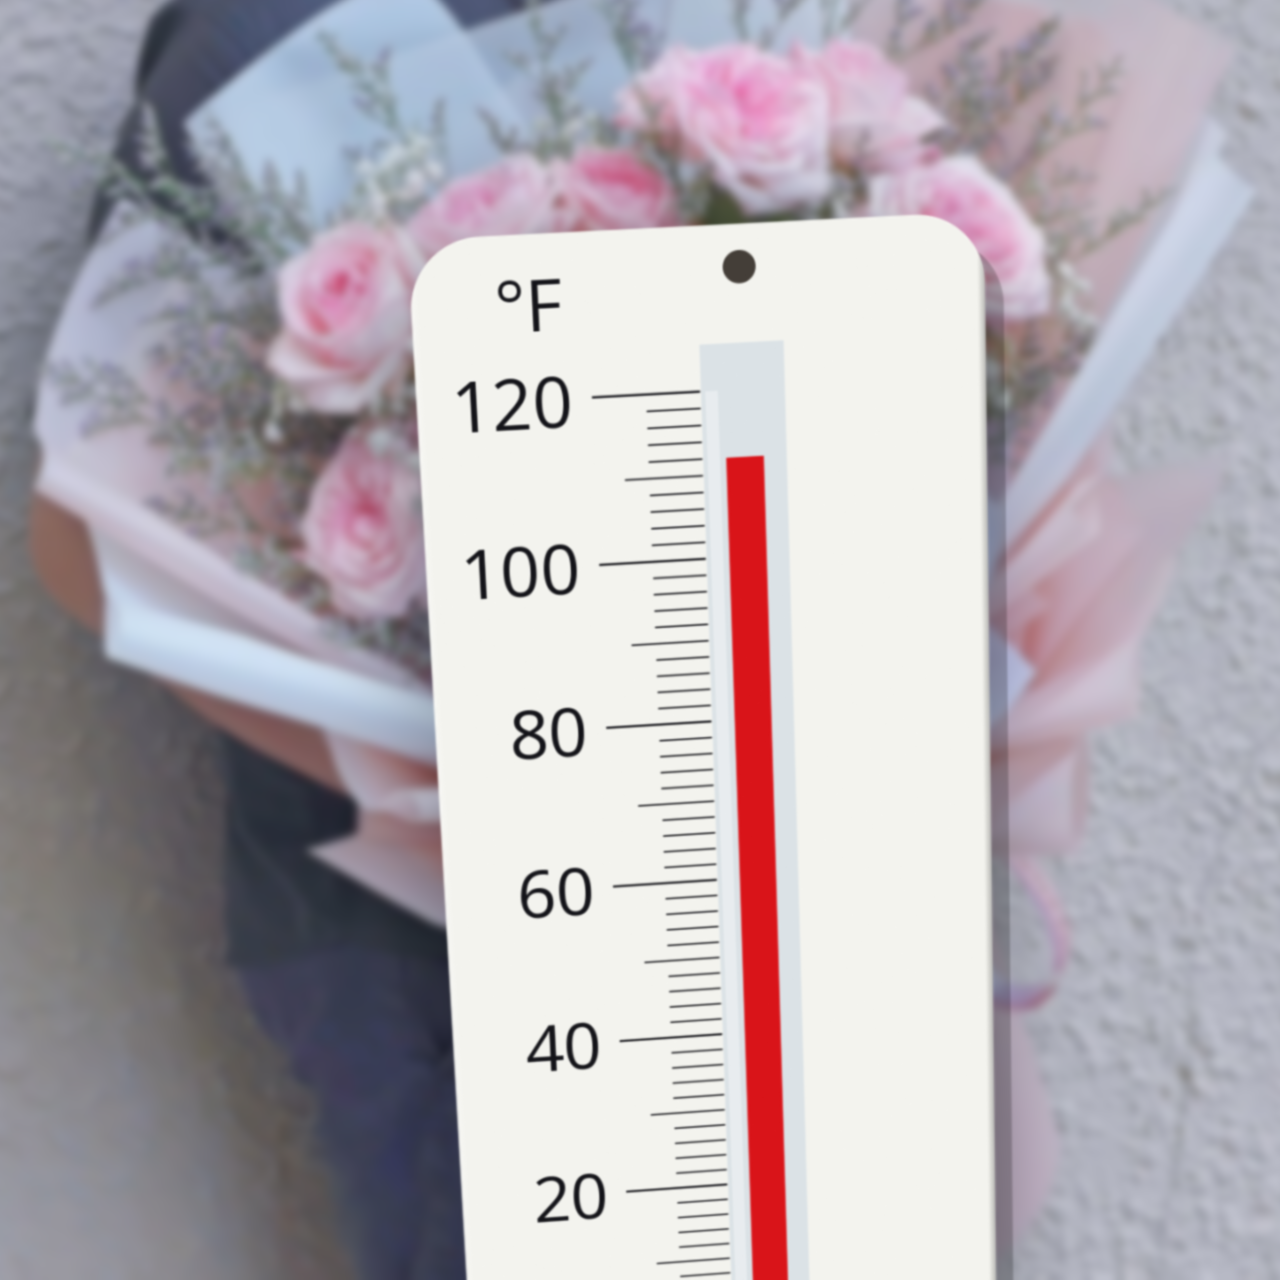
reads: 112°F
